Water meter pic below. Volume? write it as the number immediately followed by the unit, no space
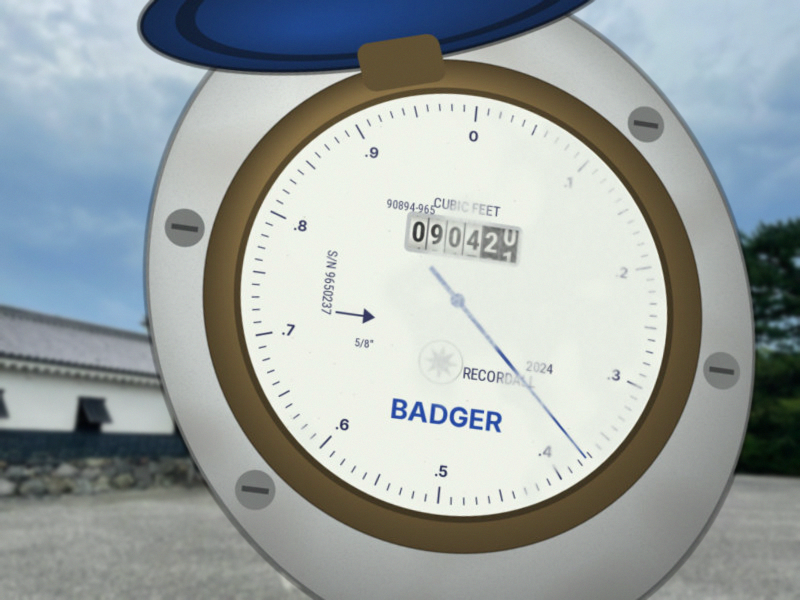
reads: 90420.37ft³
